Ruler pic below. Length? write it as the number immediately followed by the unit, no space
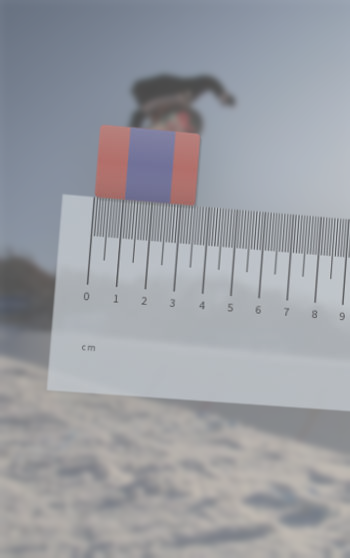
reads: 3.5cm
